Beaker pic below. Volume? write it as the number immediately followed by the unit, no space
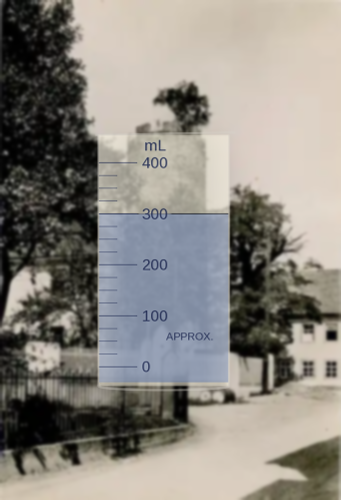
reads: 300mL
